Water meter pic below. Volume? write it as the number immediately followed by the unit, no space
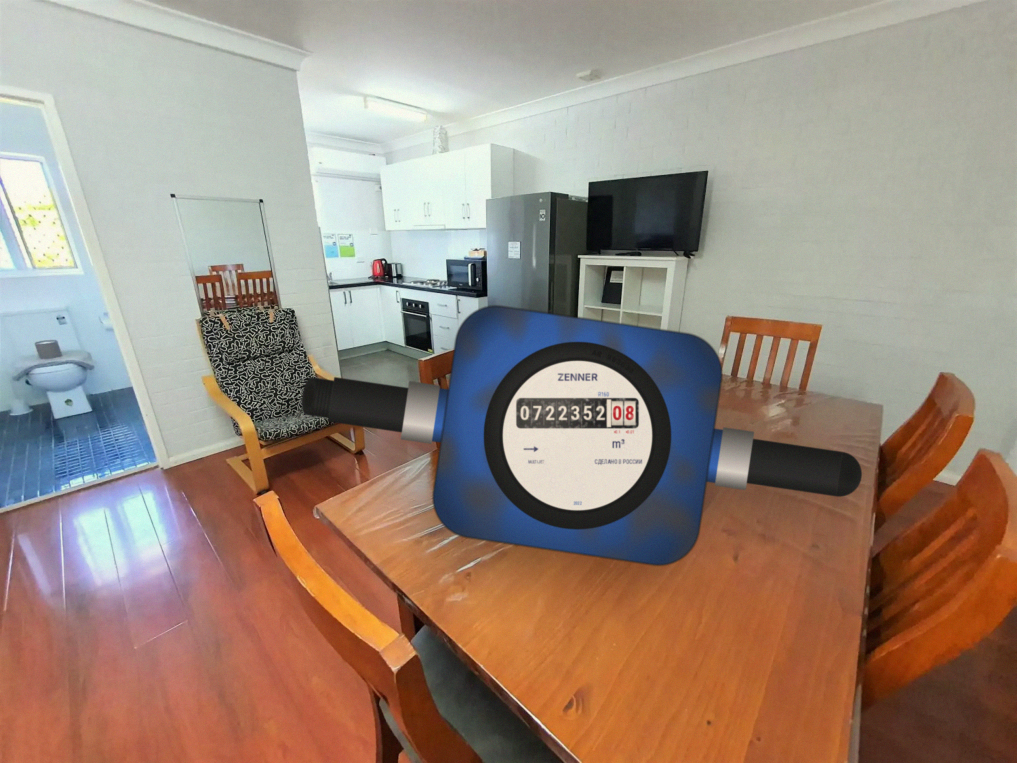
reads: 722352.08m³
